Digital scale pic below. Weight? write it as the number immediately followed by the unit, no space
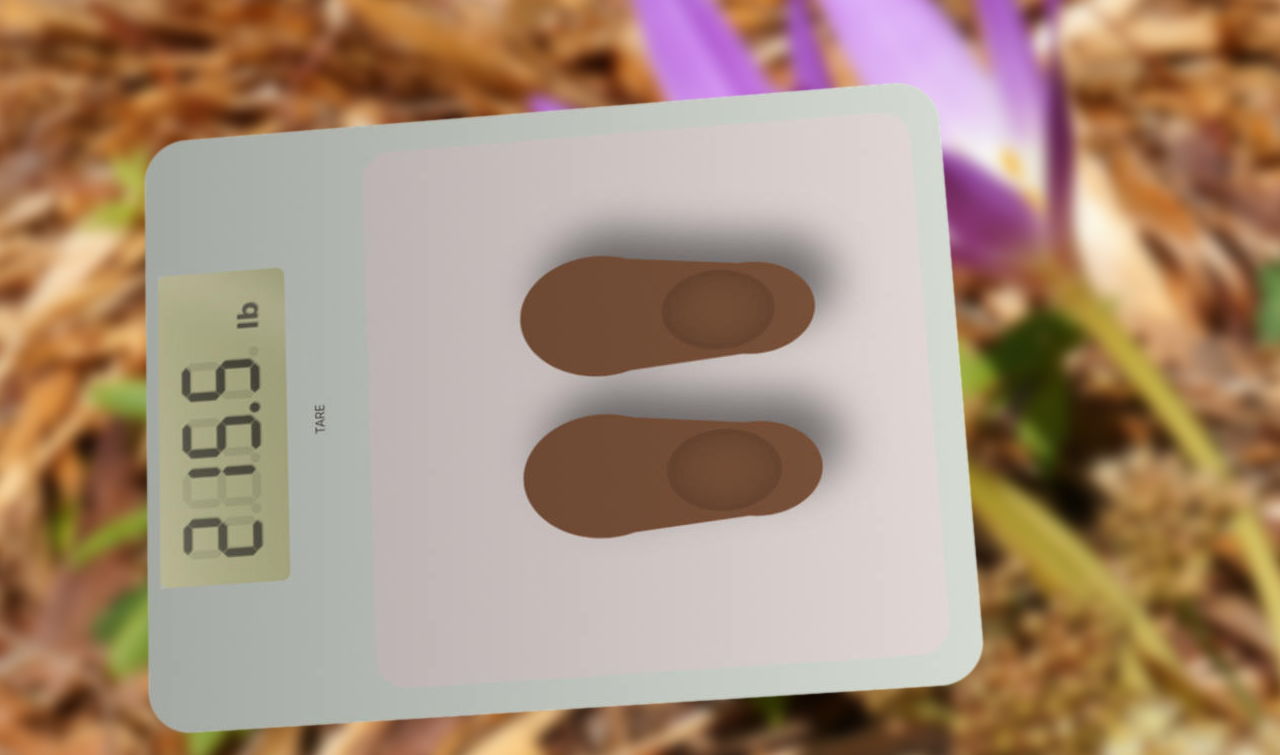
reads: 215.5lb
